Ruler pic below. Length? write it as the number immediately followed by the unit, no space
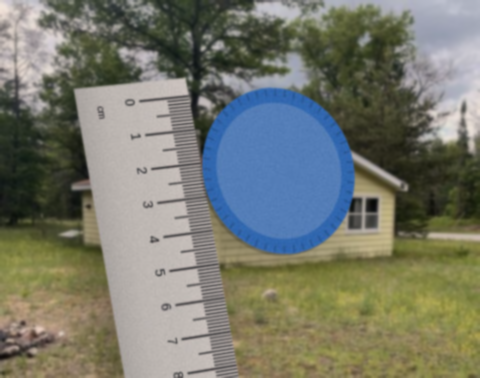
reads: 5cm
